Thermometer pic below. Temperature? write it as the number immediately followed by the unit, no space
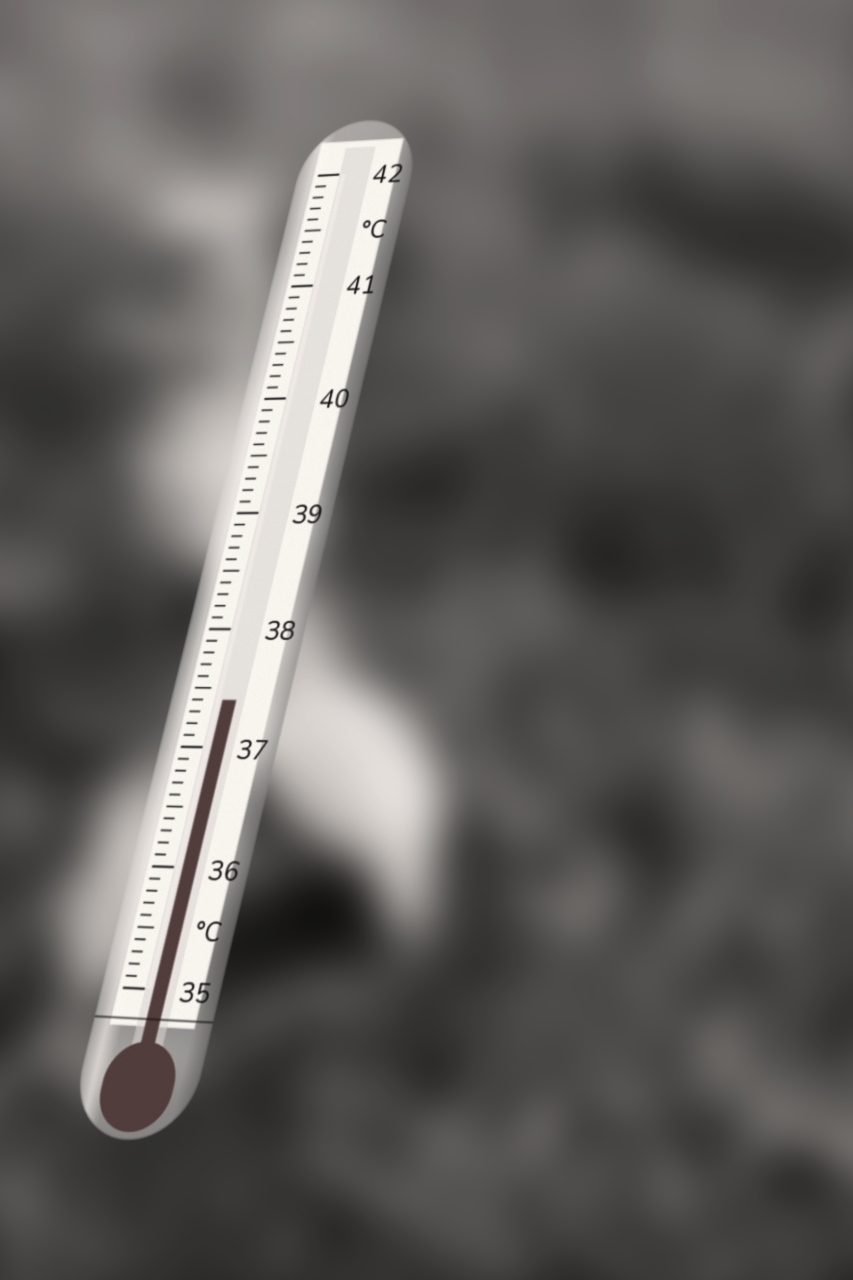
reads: 37.4°C
